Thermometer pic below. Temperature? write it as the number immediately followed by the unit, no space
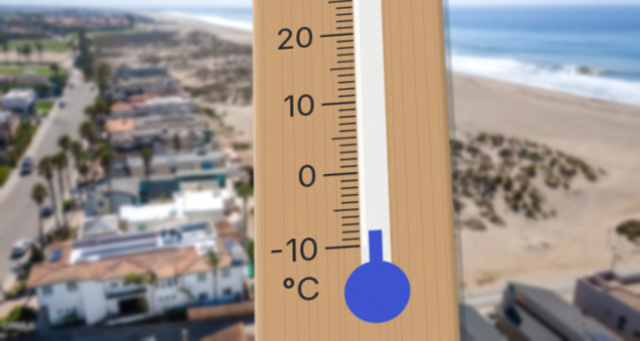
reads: -8°C
